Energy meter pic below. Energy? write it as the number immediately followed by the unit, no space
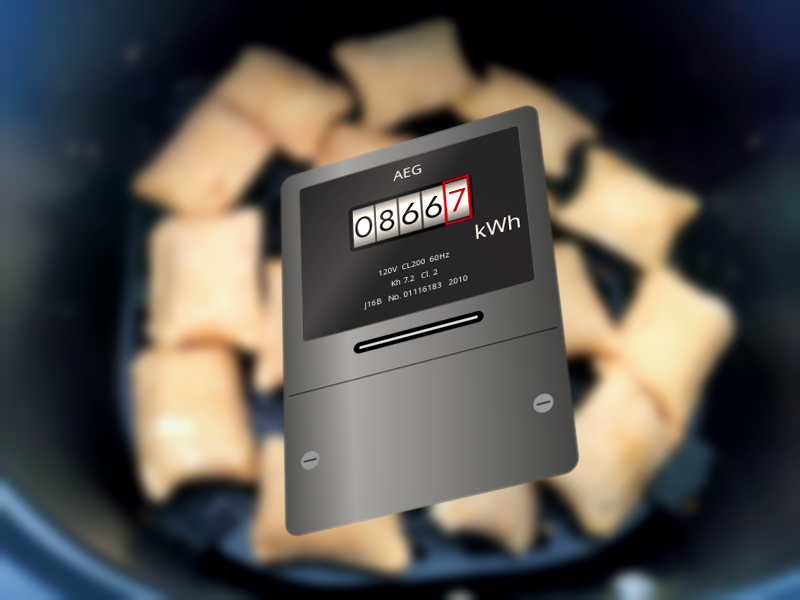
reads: 866.7kWh
